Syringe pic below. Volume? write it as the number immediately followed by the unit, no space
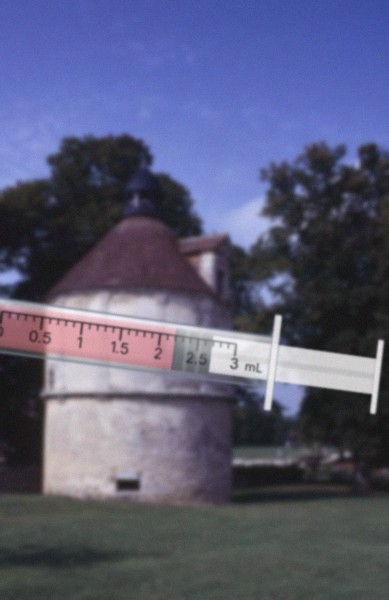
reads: 2.2mL
